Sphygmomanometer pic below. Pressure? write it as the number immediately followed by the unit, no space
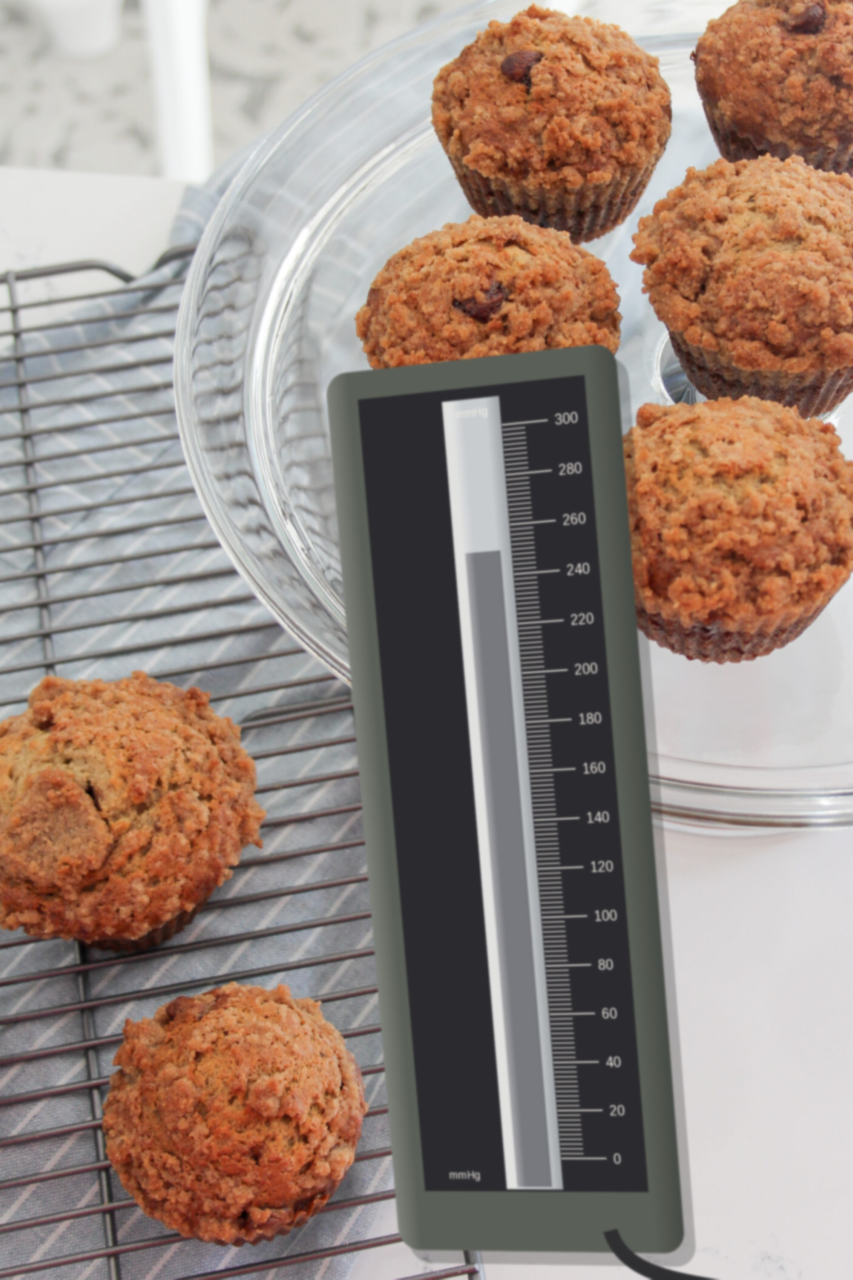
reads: 250mmHg
